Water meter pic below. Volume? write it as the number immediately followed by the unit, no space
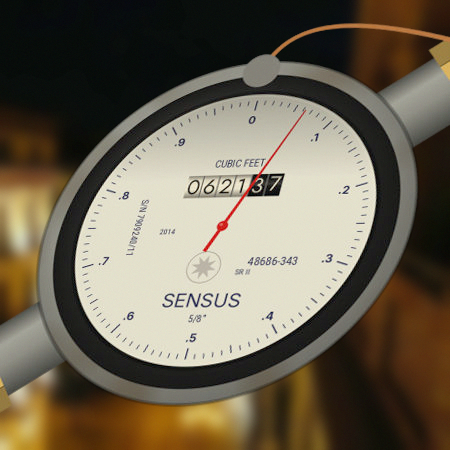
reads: 62137.06ft³
